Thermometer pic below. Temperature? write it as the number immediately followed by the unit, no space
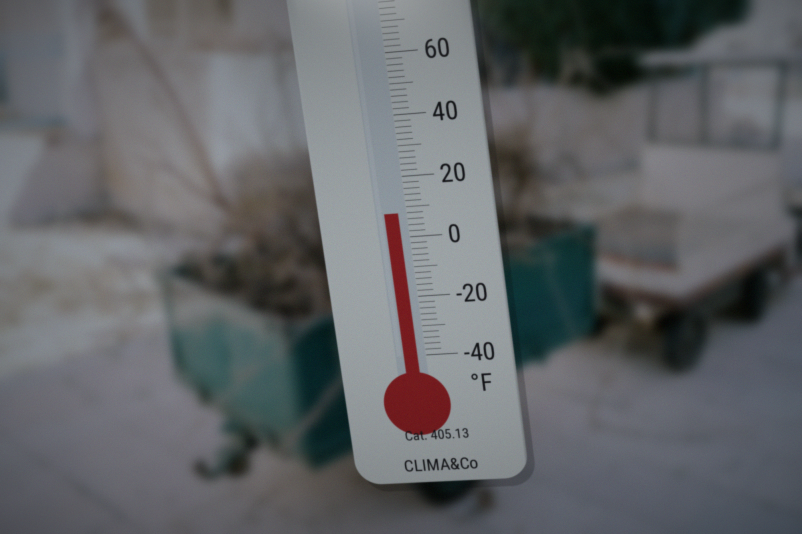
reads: 8°F
